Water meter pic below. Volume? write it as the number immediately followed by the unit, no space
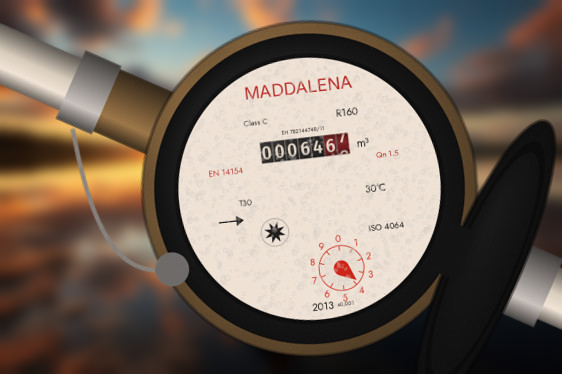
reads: 64.673m³
